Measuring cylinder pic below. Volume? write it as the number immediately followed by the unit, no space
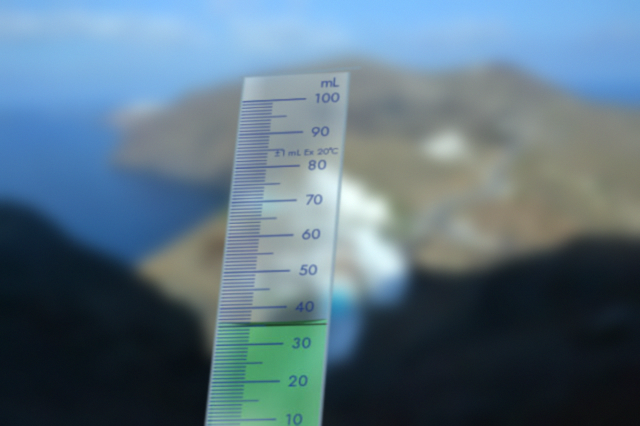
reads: 35mL
